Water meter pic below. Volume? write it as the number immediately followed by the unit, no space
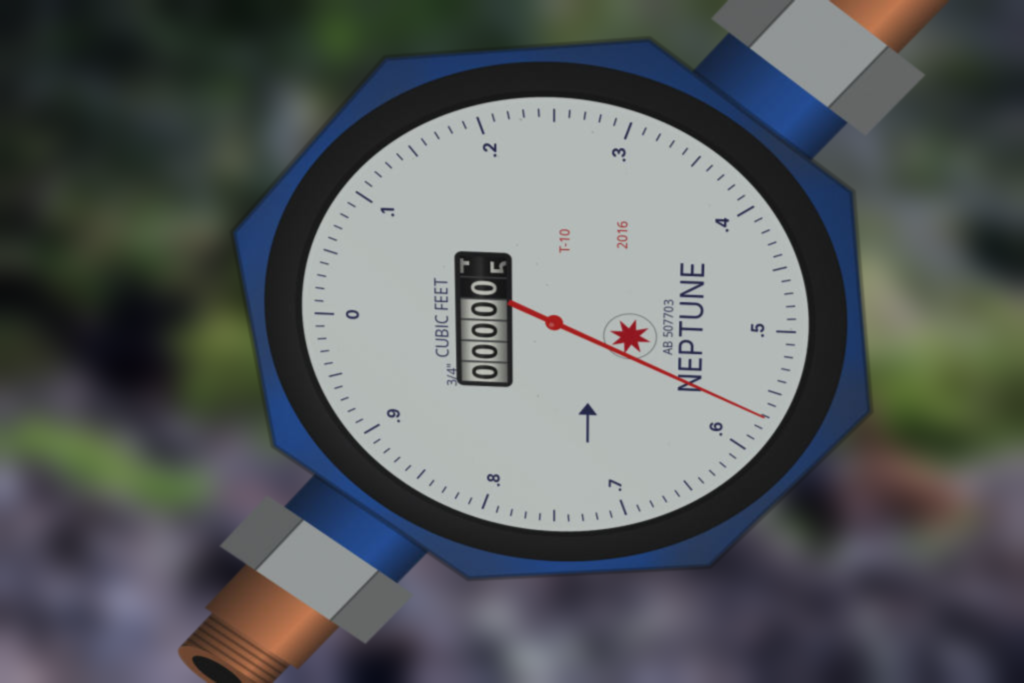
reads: 4.57ft³
